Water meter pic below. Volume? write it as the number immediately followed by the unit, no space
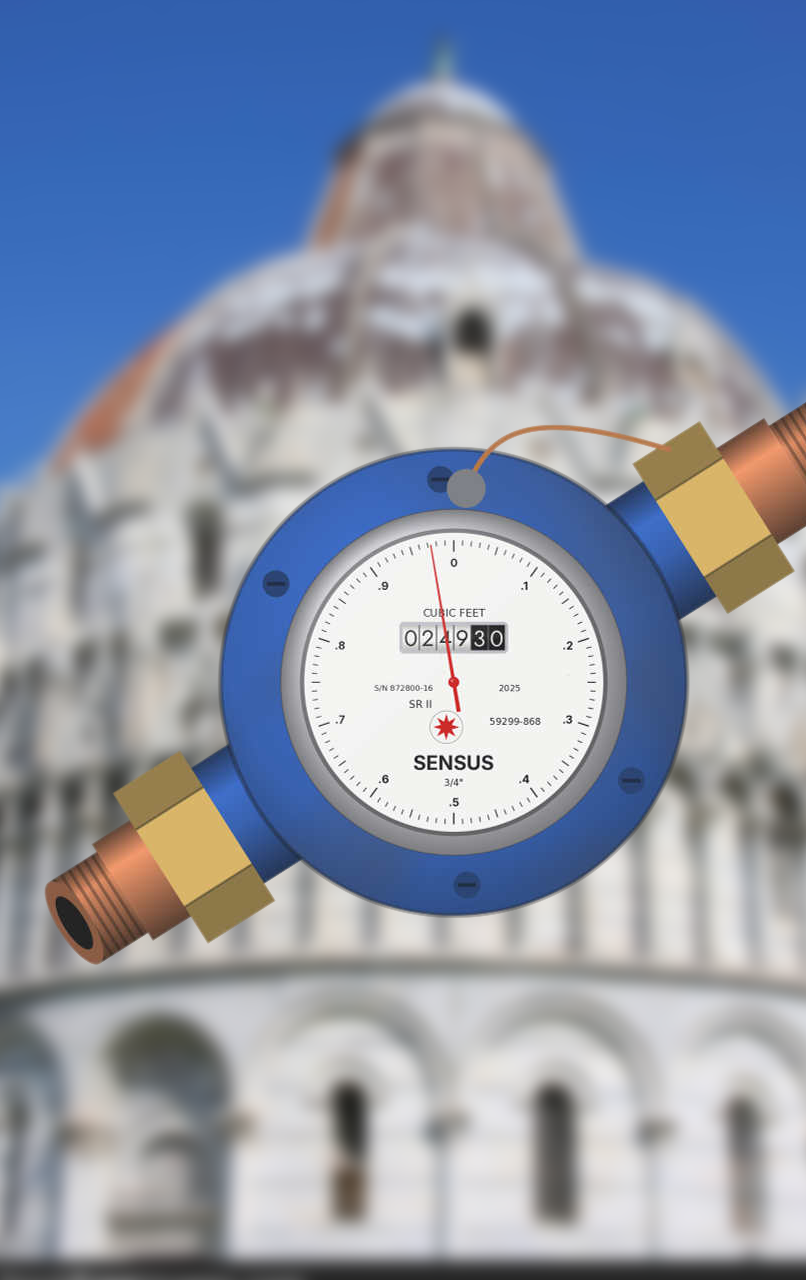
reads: 24929.97ft³
